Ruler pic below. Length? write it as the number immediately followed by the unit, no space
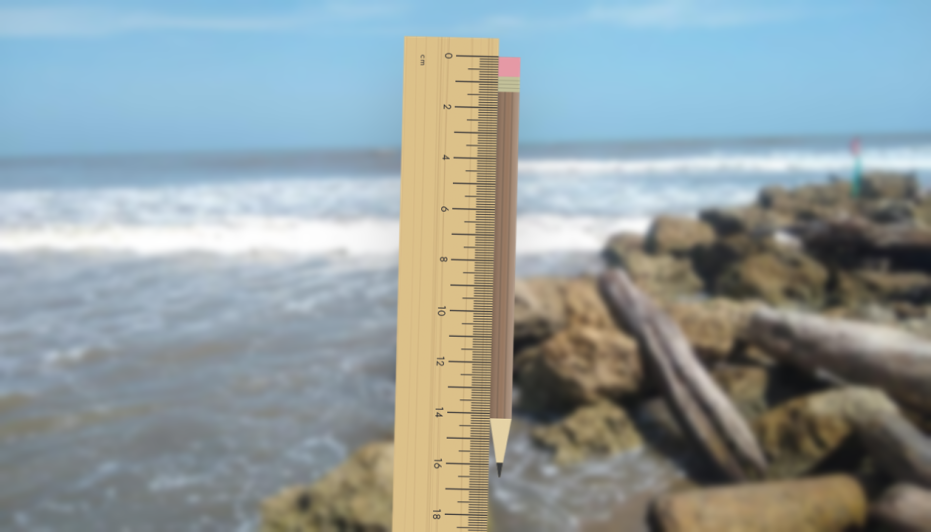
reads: 16.5cm
